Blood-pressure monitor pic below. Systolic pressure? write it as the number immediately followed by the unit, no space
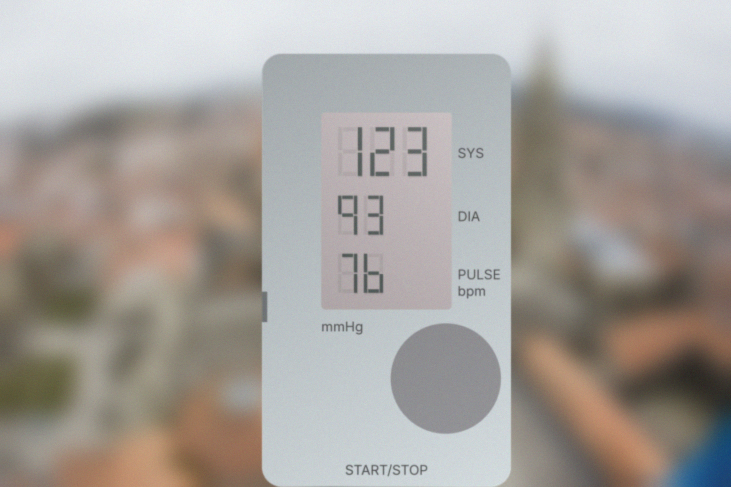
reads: 123mmHg
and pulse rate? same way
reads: 76bpm
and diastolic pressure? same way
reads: 93mmHg
